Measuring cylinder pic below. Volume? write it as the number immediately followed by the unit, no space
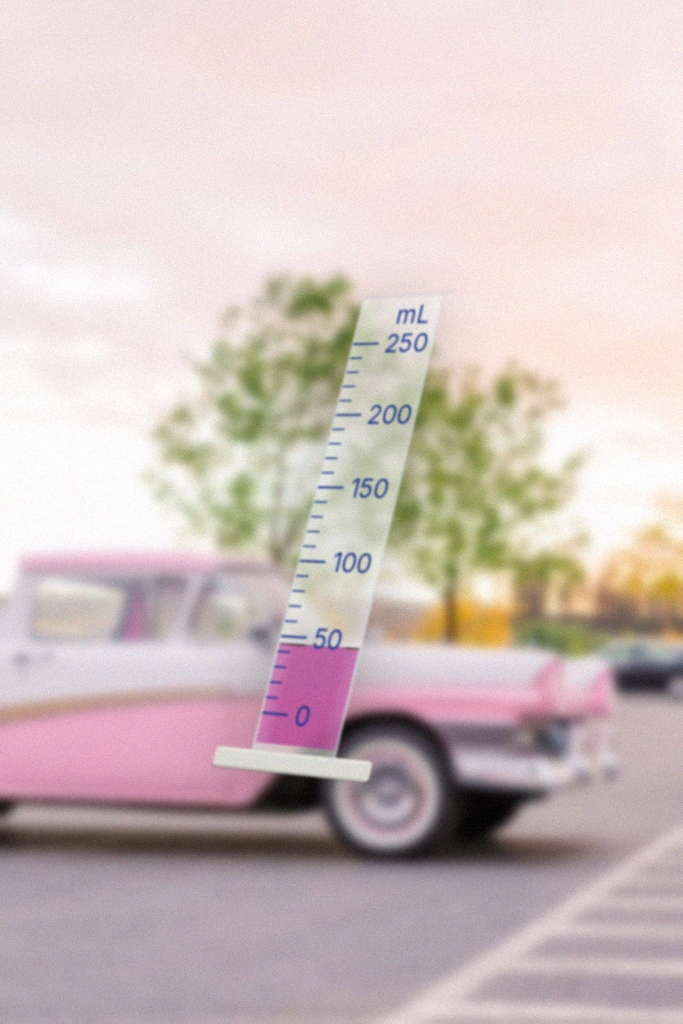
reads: 45mL
